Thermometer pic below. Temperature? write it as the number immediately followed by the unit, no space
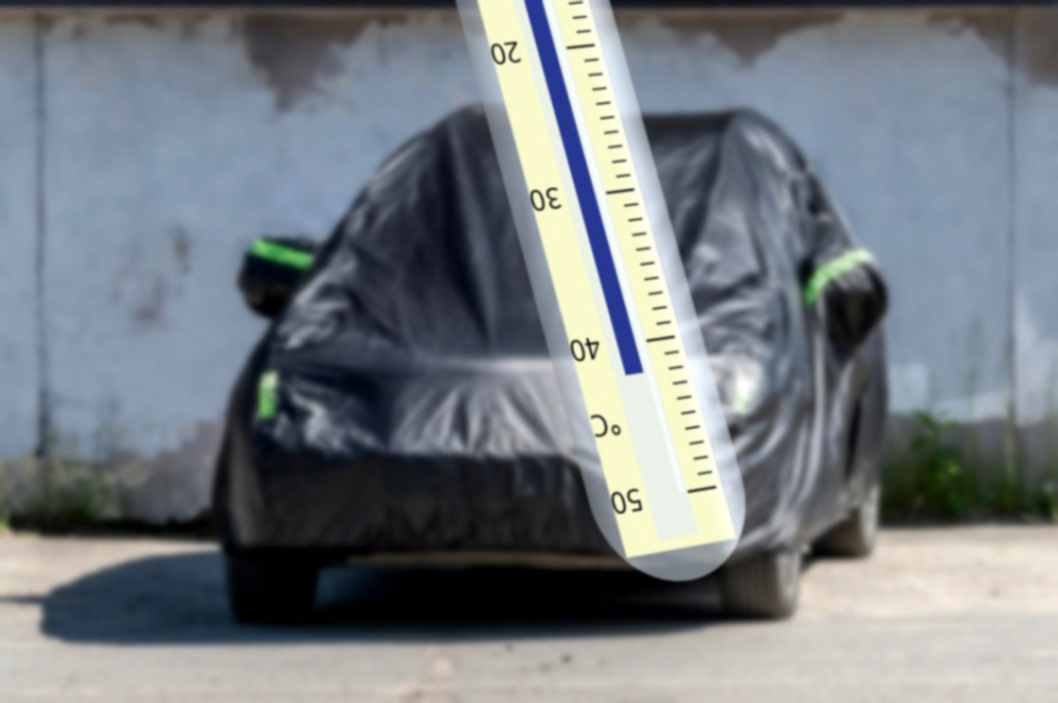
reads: 42°C
